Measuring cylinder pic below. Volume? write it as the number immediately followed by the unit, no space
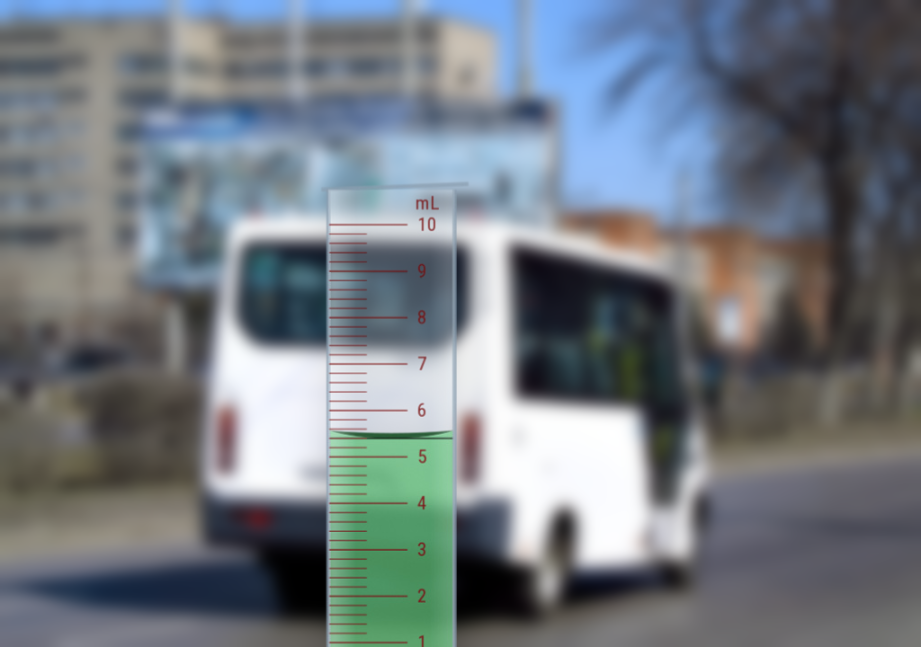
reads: 5.4mL
